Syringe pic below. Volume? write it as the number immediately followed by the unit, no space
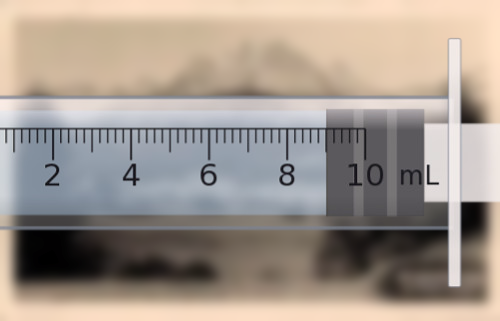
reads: 9mL
